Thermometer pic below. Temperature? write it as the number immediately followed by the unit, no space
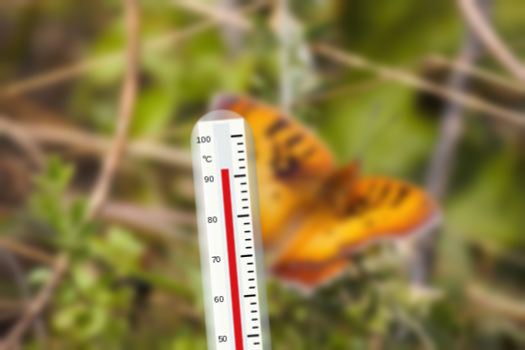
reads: 92°C
